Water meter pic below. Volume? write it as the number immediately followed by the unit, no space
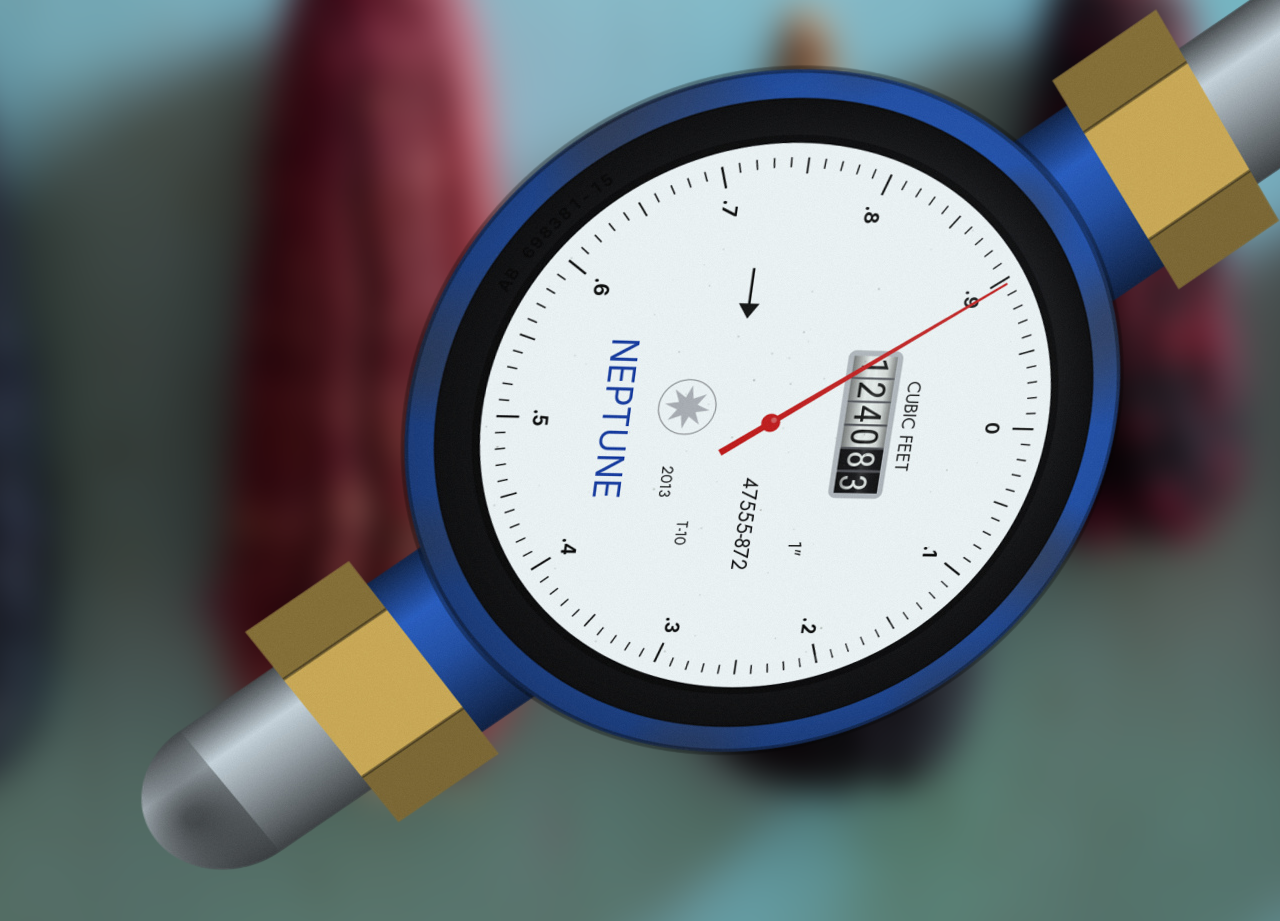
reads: 124082.90ft³
